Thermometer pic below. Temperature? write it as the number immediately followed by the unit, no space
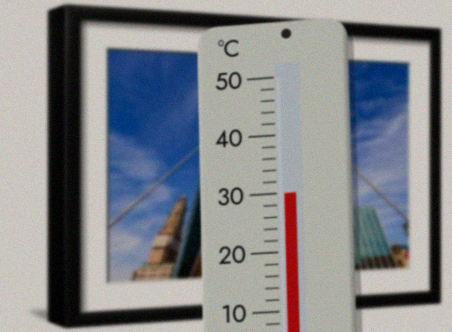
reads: 30°C
